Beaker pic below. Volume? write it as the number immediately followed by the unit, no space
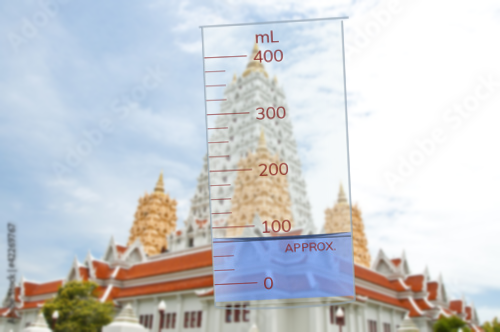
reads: 75mL
